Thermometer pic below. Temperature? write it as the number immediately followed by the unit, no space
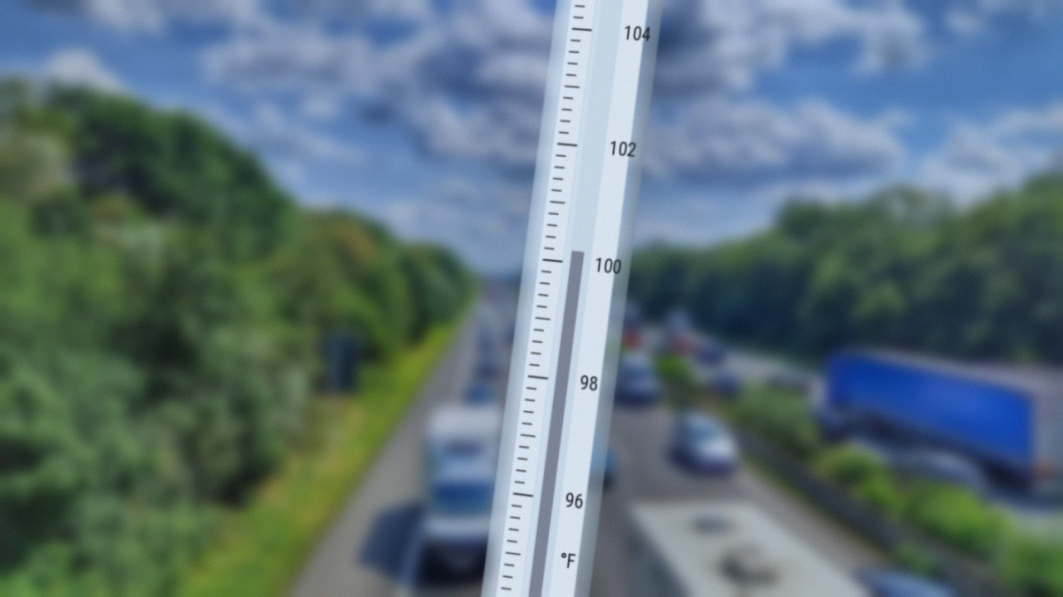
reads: 100.2°F
